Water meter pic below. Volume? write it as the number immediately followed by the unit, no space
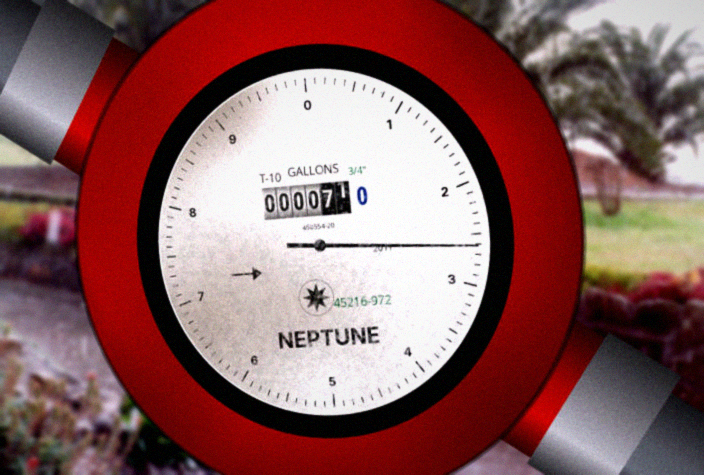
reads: 712.6gal
